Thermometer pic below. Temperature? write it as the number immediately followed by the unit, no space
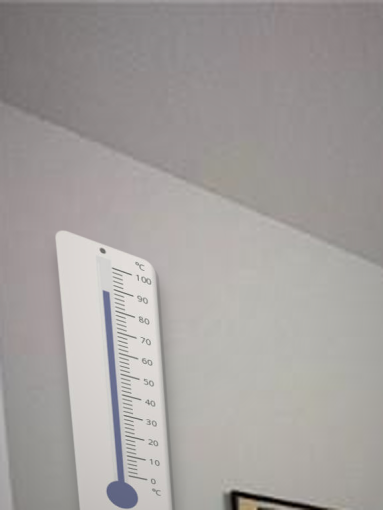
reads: 88°C
